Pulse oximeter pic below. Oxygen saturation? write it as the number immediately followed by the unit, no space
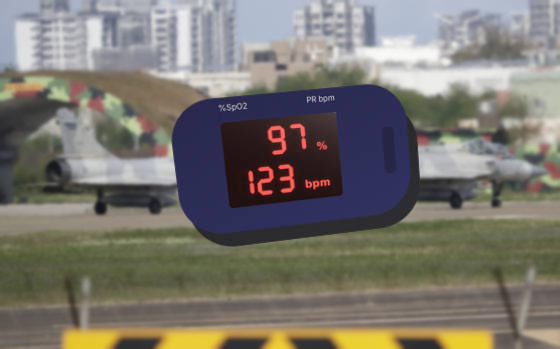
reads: 97%
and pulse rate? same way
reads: 123bpm
